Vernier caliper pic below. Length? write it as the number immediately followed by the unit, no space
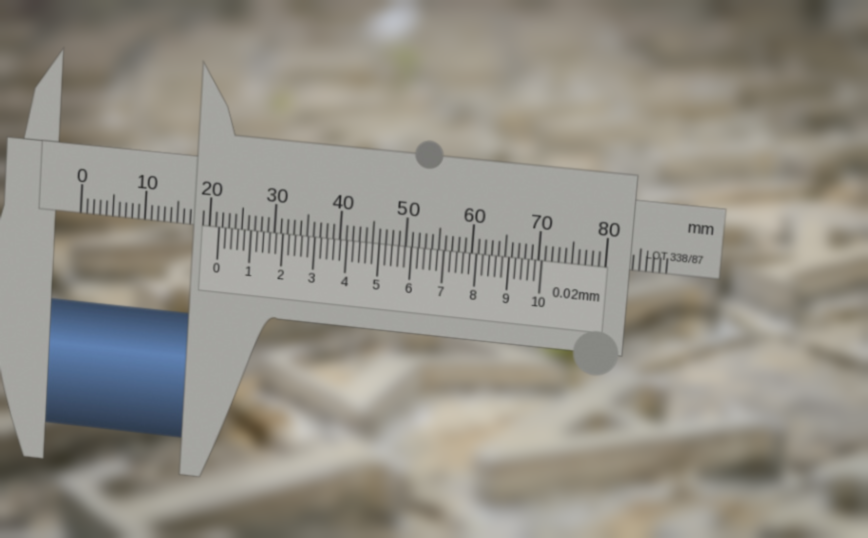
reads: 21.5mm
